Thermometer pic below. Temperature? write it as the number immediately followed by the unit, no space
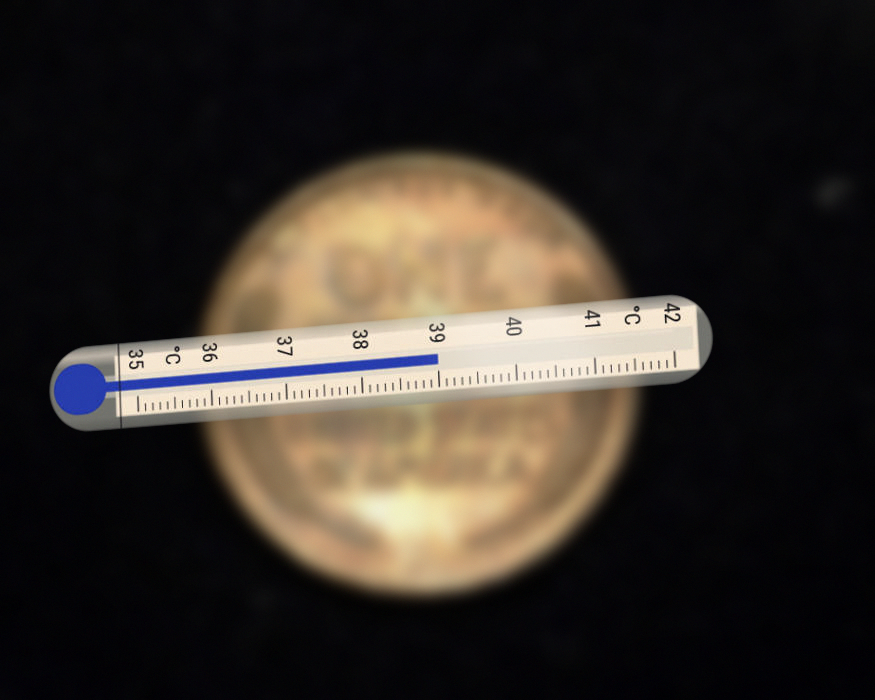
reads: 39°C
